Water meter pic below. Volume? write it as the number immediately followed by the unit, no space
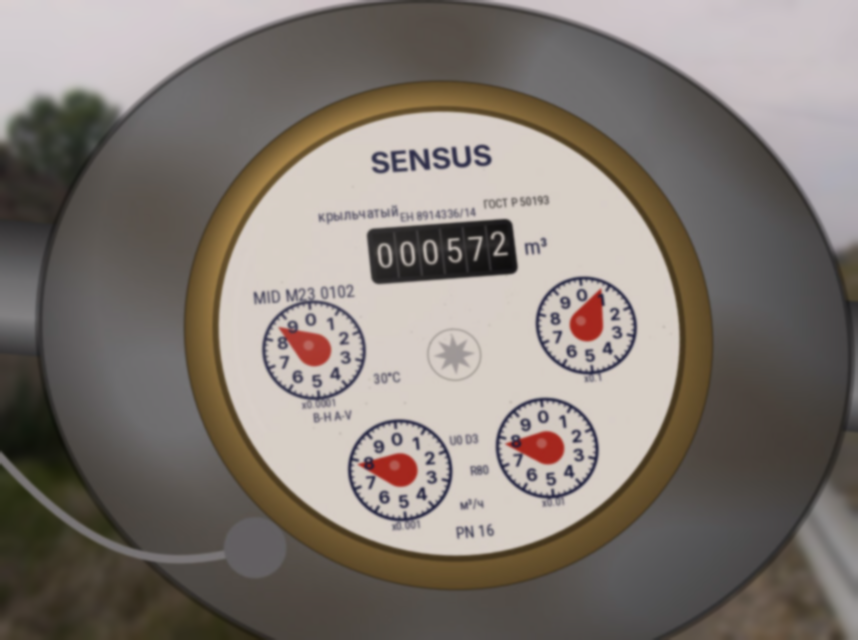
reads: 572.0778m³
